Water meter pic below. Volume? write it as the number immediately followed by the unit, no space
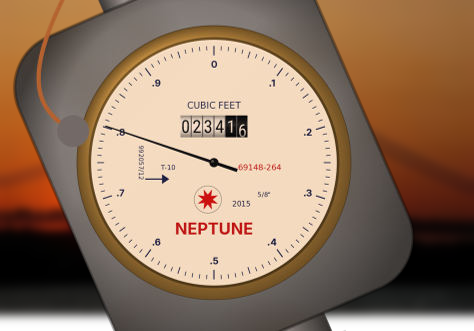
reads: 23415.80ft³
